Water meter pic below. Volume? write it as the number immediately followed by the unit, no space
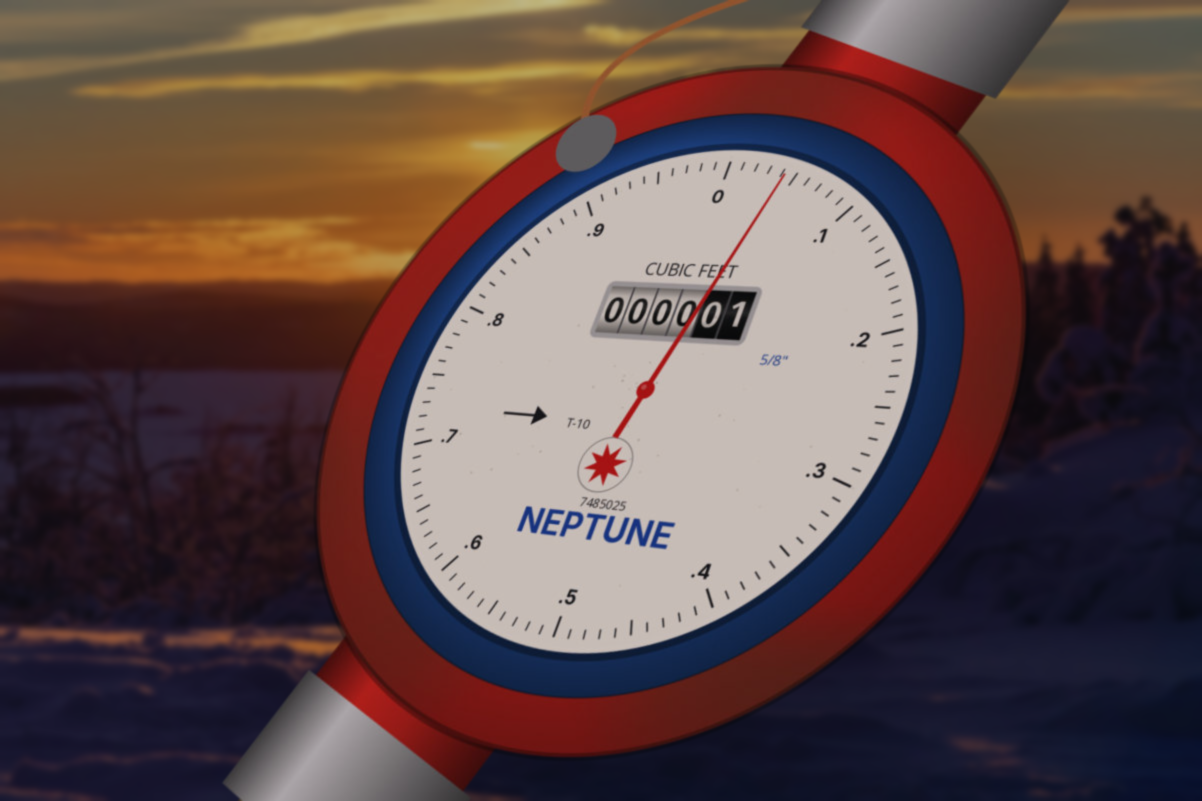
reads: 1.04ft³
